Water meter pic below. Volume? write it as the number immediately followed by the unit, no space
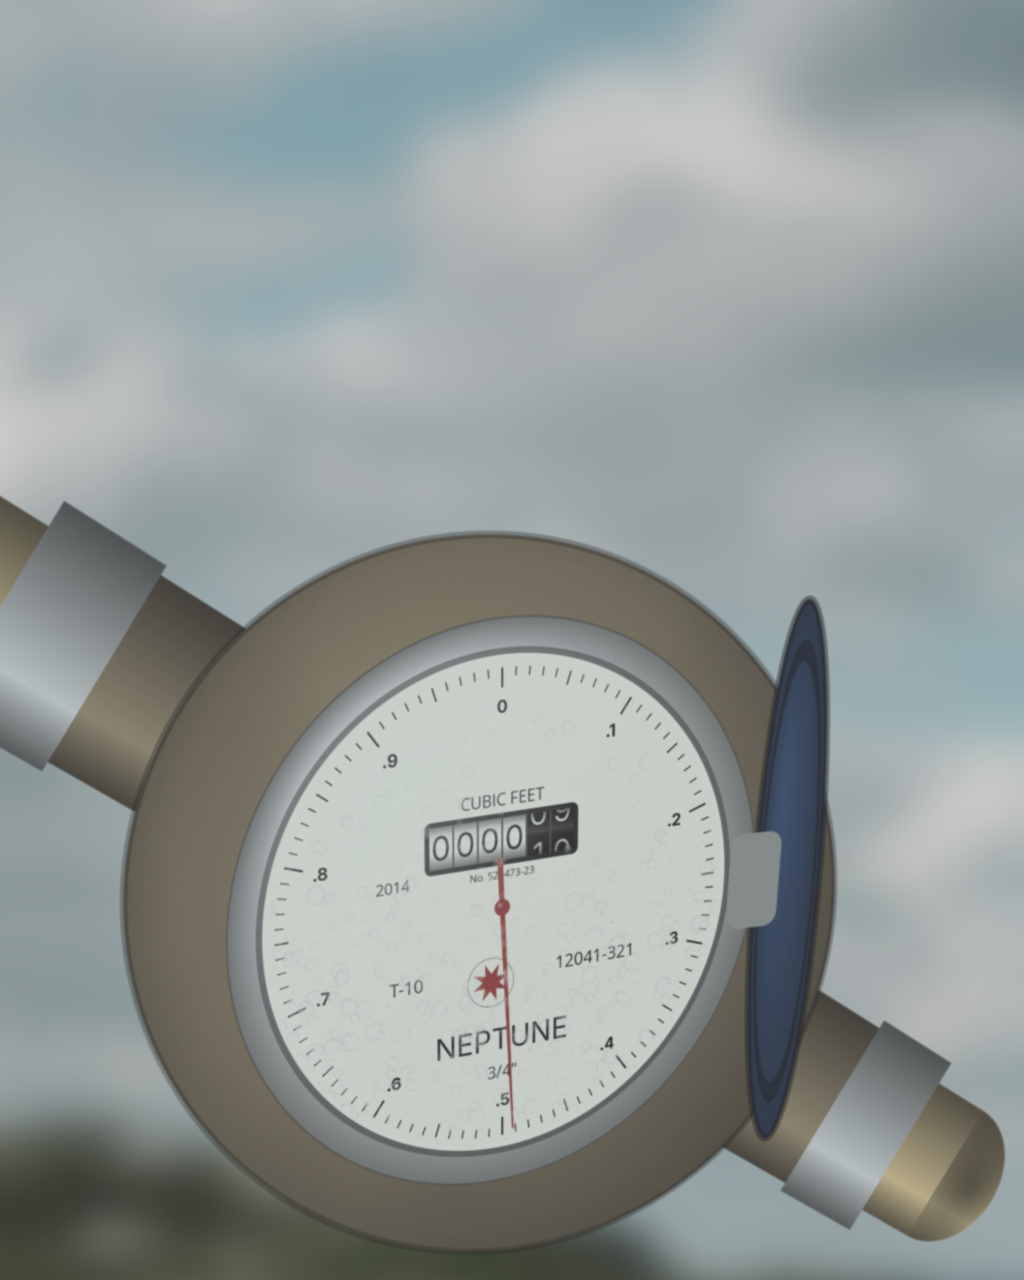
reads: 9.49ft³
